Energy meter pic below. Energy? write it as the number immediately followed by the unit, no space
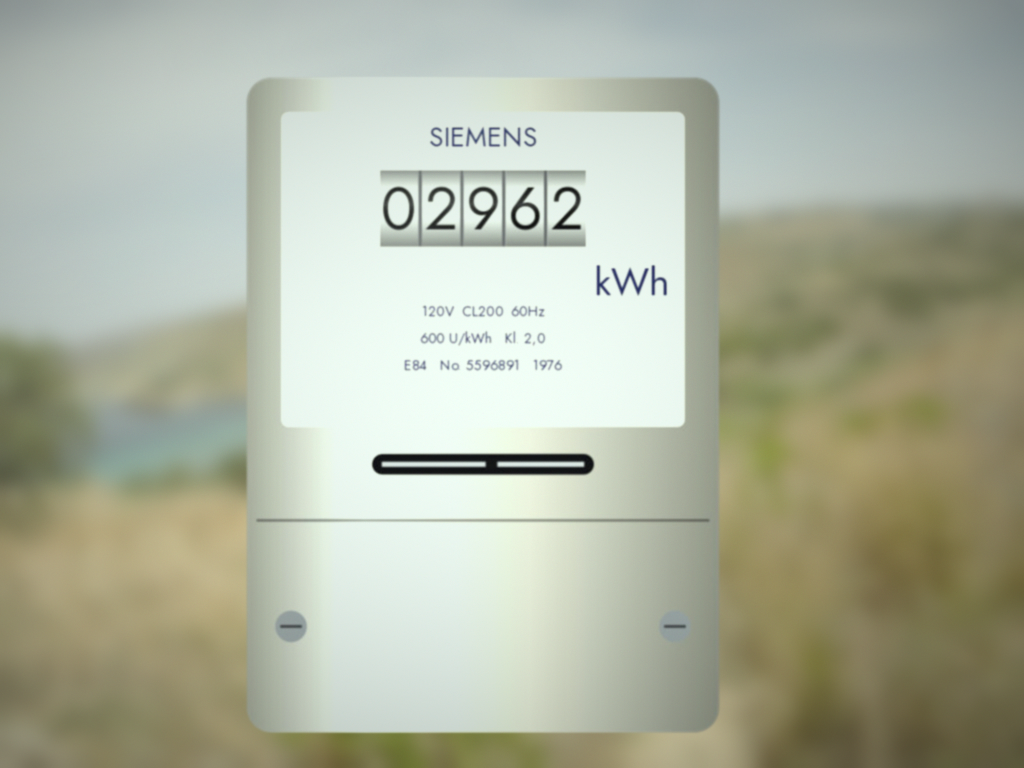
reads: 2962kWh
